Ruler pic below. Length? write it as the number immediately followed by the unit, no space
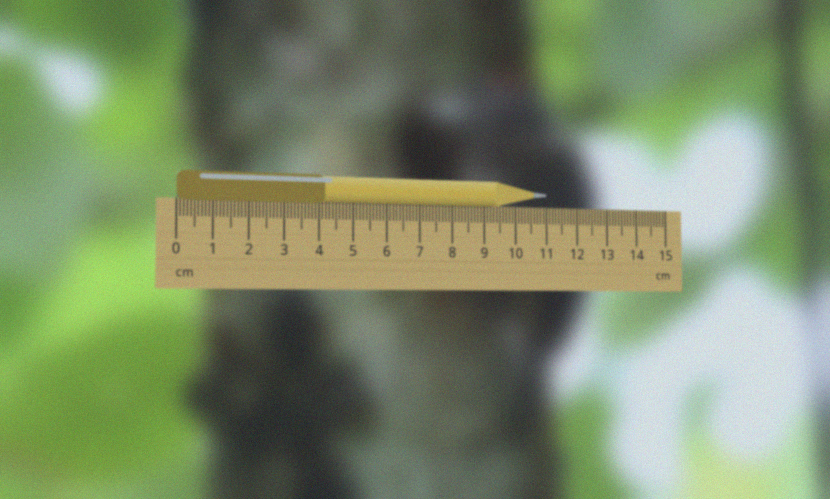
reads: 11cm
